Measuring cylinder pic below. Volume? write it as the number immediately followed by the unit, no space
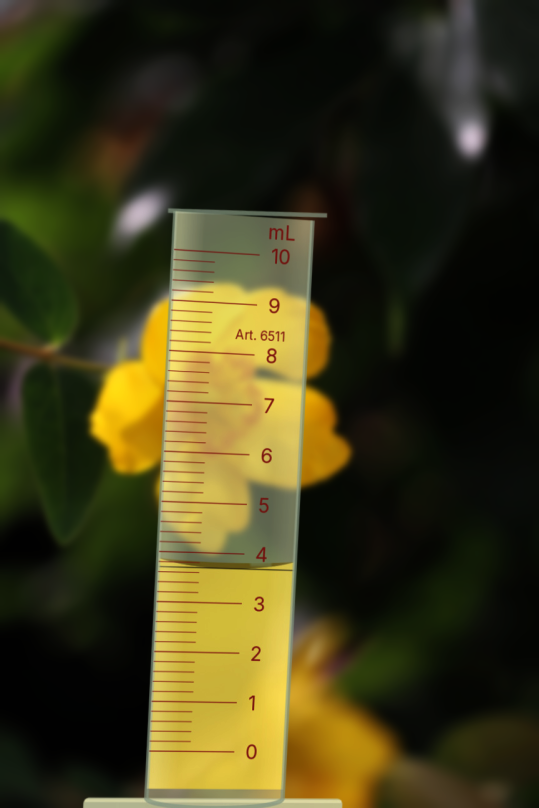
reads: 3.7mL
